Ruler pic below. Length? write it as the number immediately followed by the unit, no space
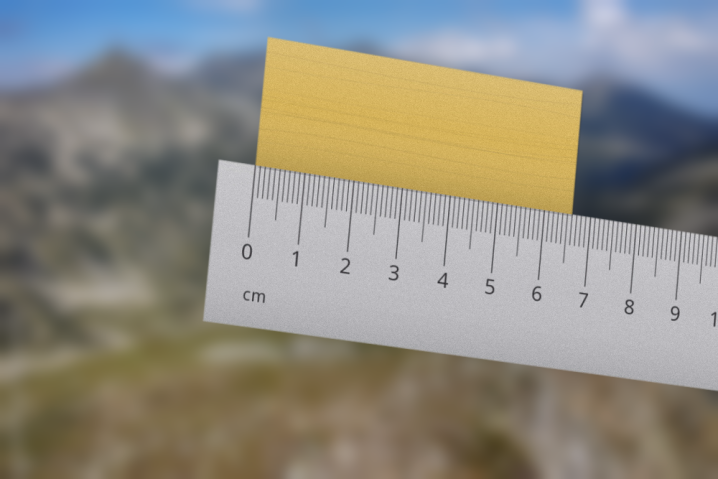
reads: 6.6cm
